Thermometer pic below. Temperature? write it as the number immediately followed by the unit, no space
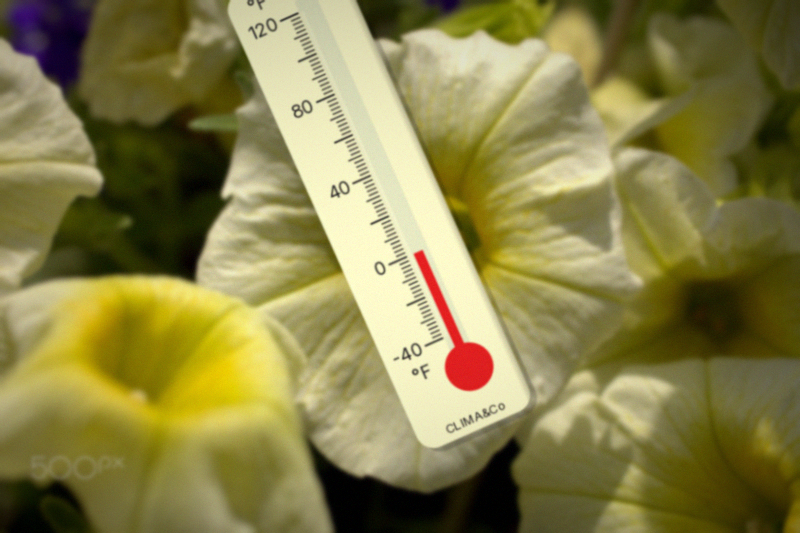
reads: 0°F
